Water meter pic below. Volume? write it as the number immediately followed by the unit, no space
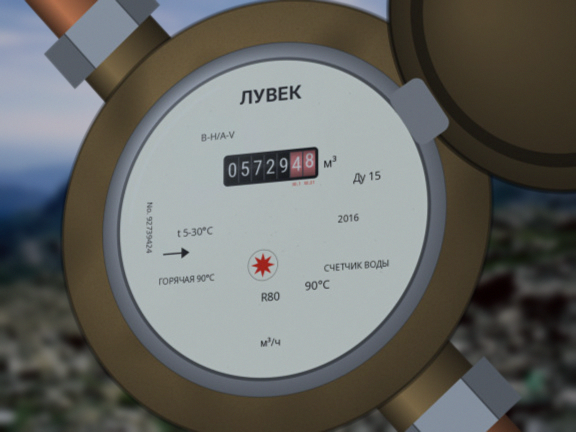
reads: 5729.48m³
